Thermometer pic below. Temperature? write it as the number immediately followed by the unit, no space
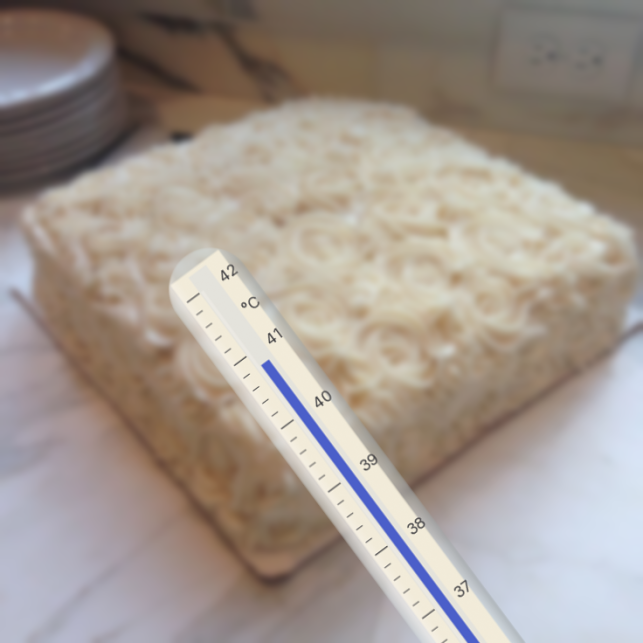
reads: 40.8°C
